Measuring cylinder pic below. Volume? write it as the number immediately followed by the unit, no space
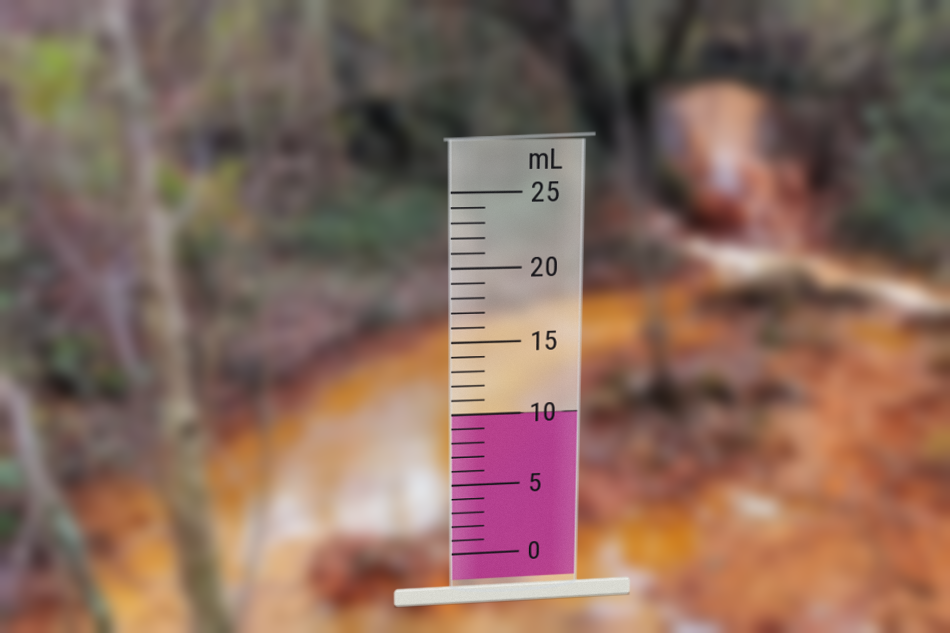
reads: 10mL
